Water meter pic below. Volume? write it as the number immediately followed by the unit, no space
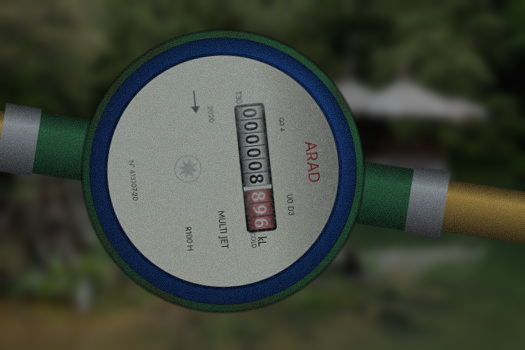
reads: 8.896kL
